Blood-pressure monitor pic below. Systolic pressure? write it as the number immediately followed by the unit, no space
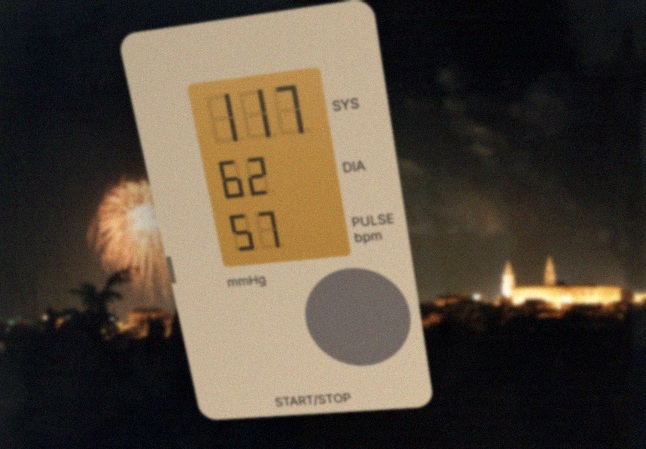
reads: 117mmHg
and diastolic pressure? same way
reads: 62mmHg
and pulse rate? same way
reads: 57bpm
